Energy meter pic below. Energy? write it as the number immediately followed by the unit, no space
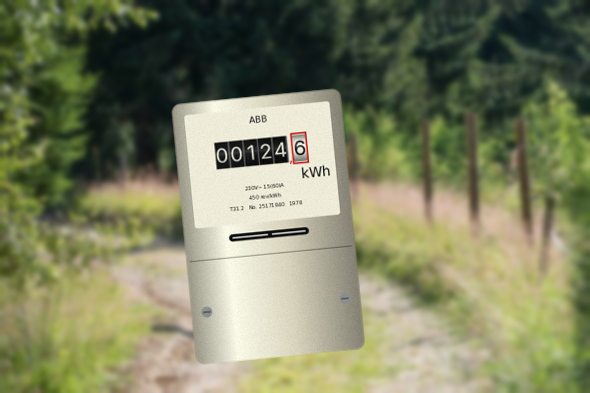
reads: 124.6kWh
